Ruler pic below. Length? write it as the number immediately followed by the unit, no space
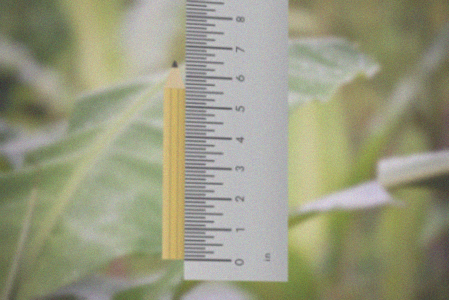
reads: 6.5in
